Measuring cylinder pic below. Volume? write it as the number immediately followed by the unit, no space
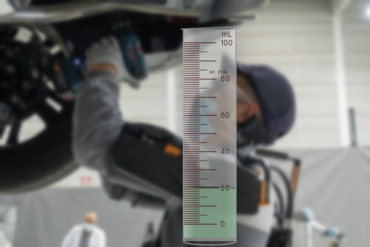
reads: 20mL
